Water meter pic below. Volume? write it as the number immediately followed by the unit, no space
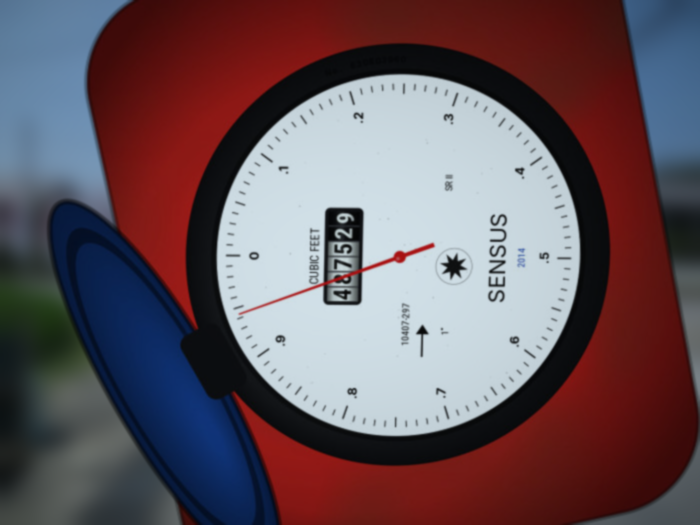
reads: 487528.94ft³
